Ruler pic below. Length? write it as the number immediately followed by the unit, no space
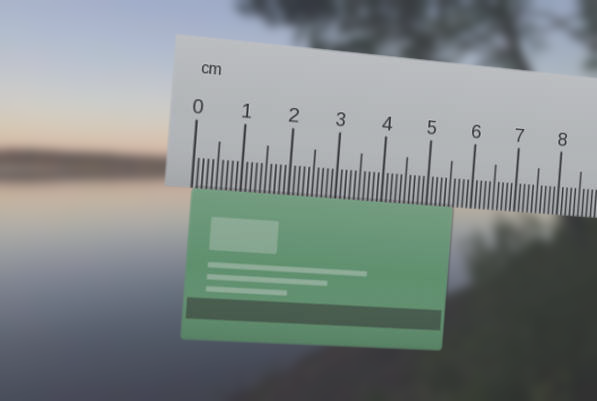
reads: 5.6cm
